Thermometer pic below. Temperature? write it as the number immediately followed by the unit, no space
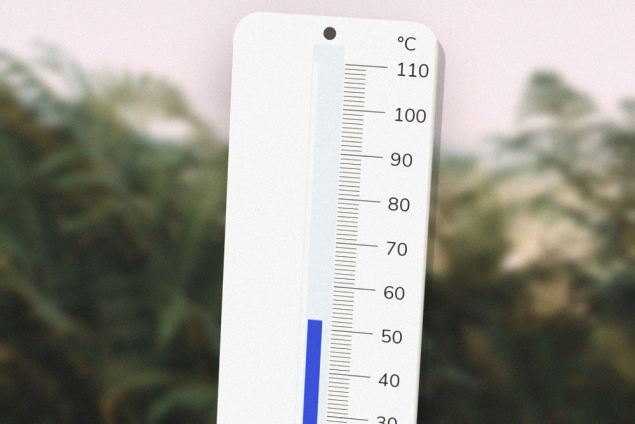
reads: 52°C
